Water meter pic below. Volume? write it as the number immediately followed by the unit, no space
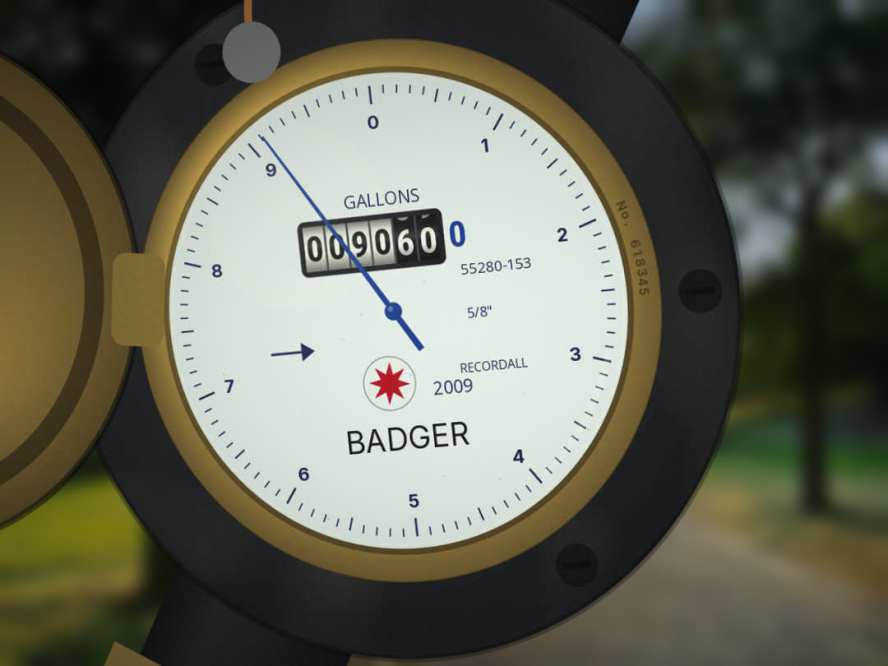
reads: 90599.1gal
